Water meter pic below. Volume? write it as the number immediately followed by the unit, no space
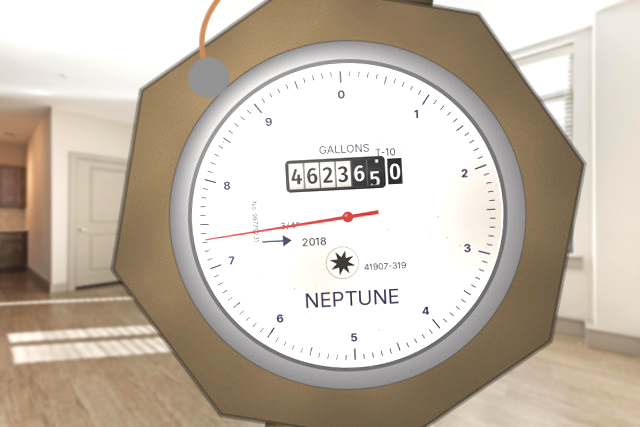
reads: 4623647.3gal
